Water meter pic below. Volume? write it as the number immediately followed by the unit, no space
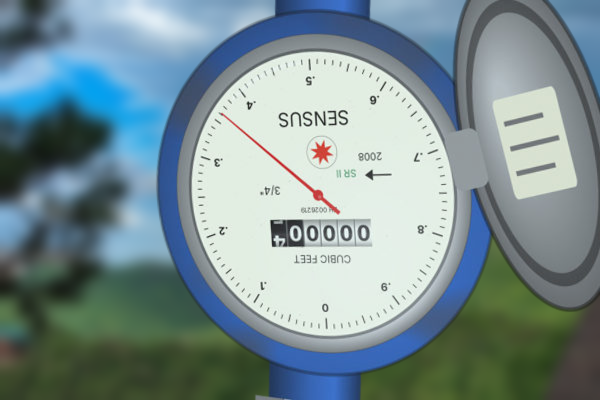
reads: 4.36ft³
